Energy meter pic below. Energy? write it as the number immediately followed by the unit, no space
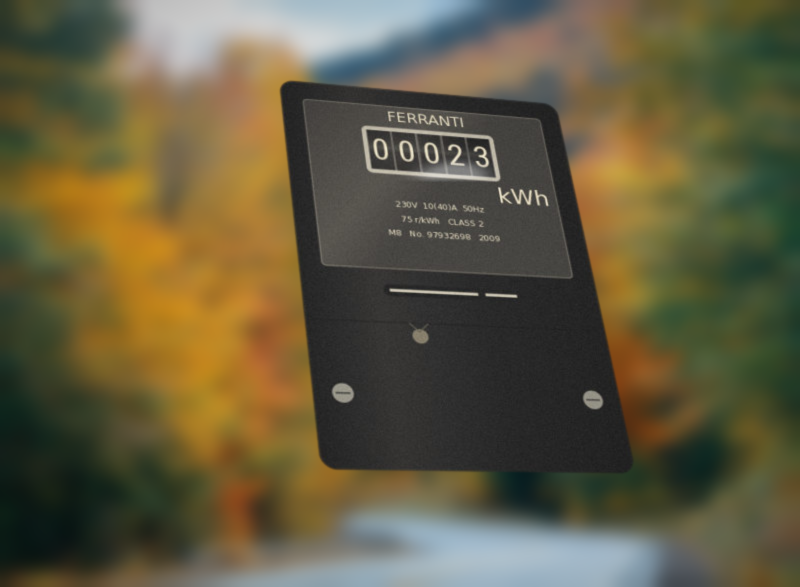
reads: 23kWh
